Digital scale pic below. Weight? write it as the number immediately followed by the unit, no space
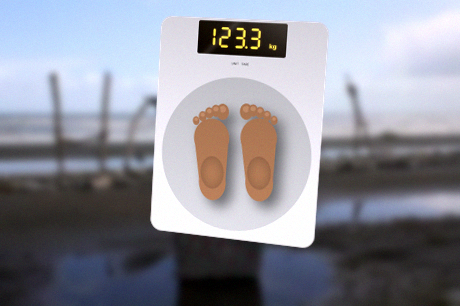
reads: 123.3kg
